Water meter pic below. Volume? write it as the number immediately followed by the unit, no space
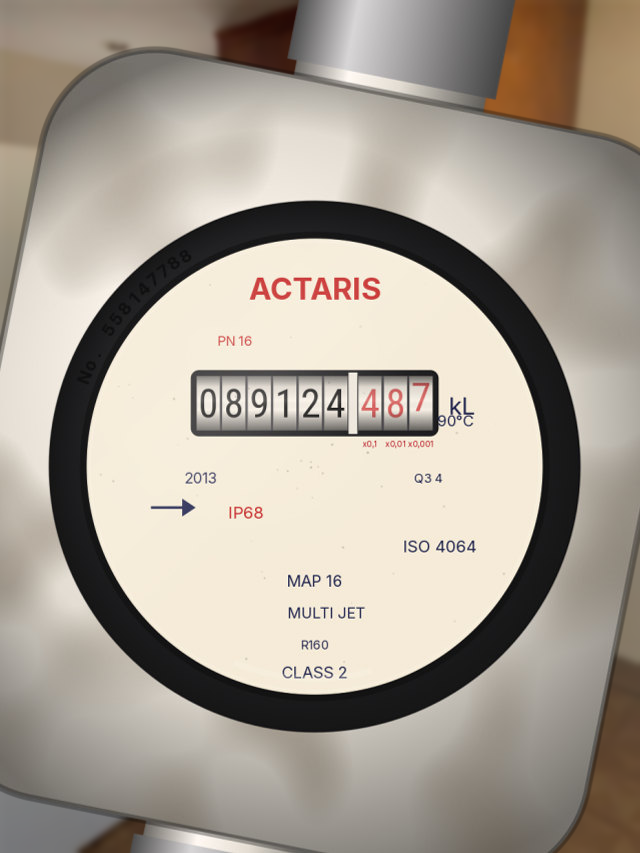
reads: 89124.487kL
